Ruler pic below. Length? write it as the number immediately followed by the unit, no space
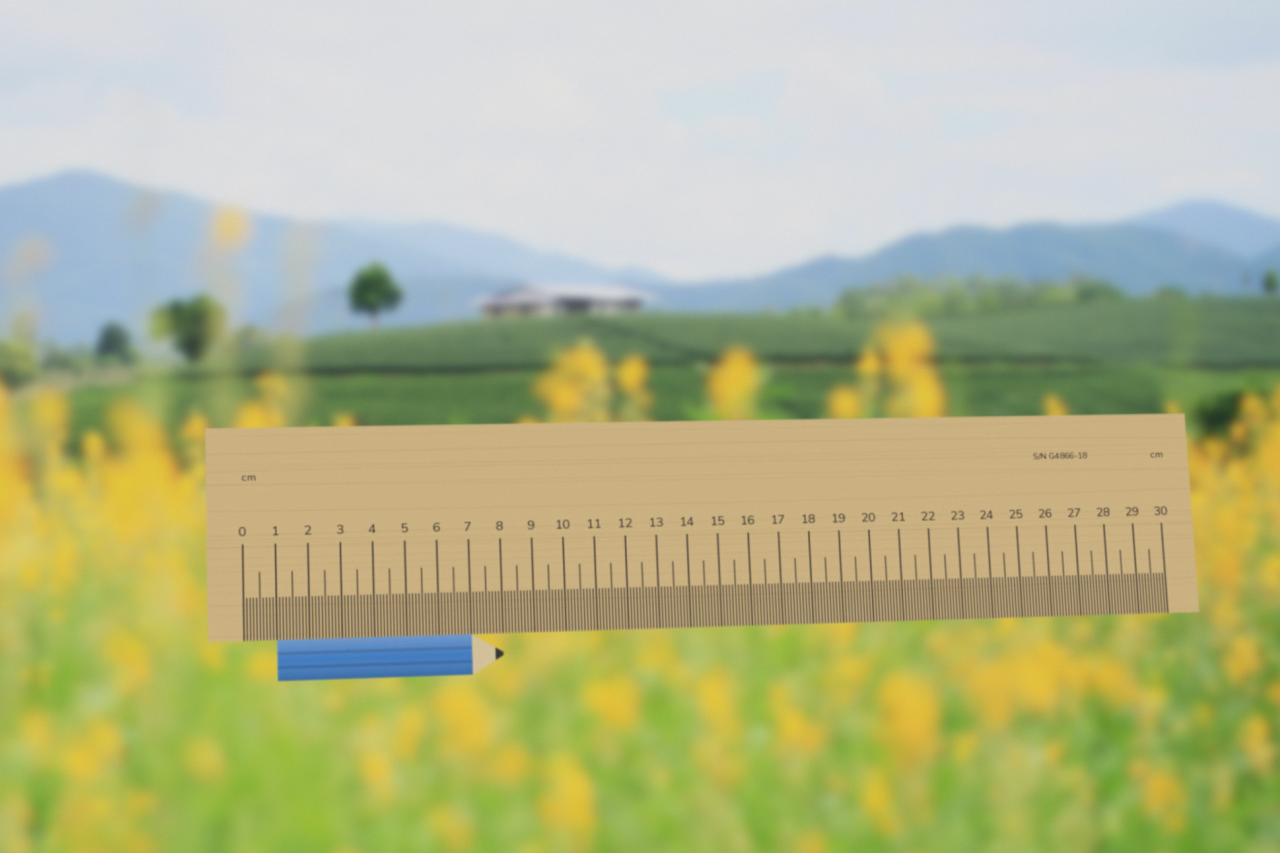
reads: 7cm
